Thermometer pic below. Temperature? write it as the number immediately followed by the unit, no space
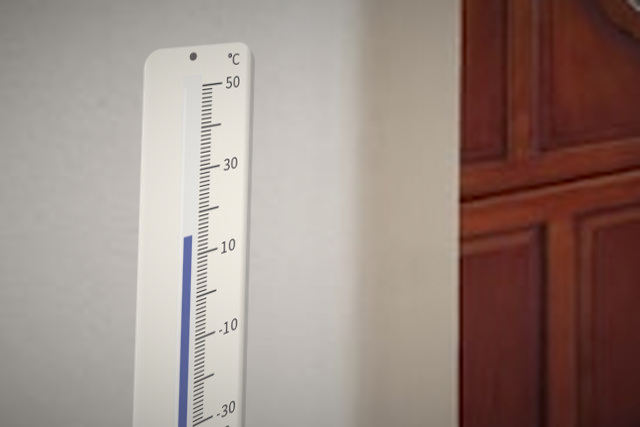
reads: 15°C
